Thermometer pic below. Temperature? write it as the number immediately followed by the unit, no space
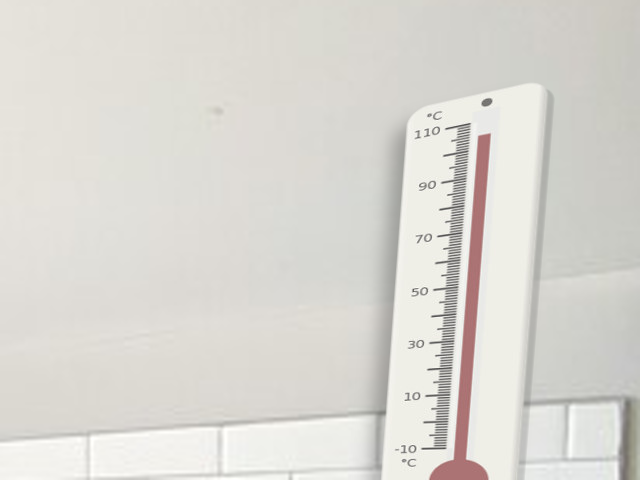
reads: 105°C
